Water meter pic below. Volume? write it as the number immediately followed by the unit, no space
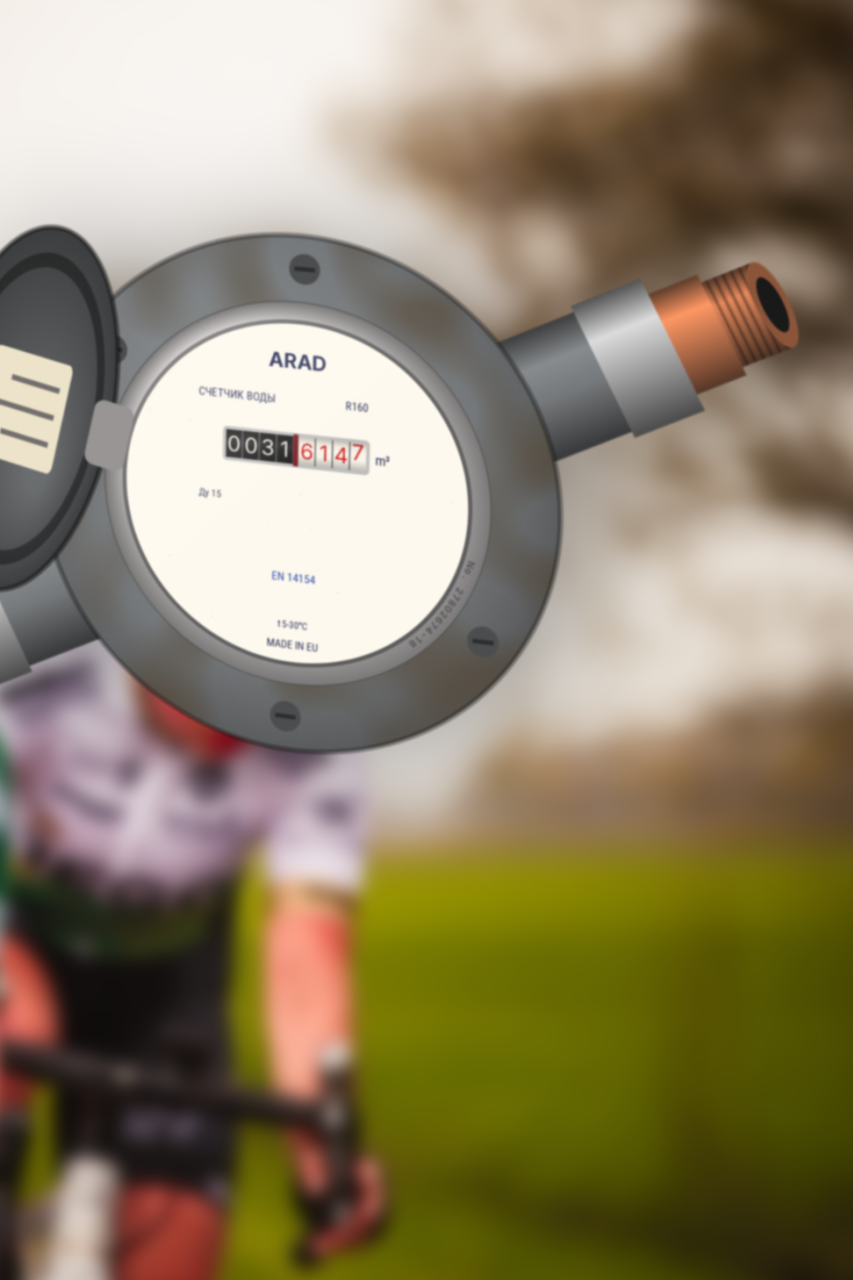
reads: 31.6147m³
